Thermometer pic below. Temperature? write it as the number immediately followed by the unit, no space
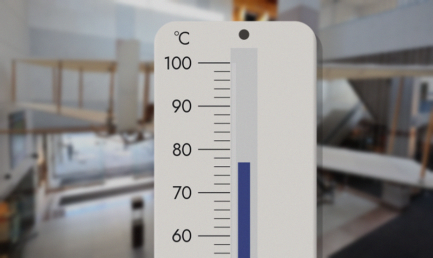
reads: 77°C
